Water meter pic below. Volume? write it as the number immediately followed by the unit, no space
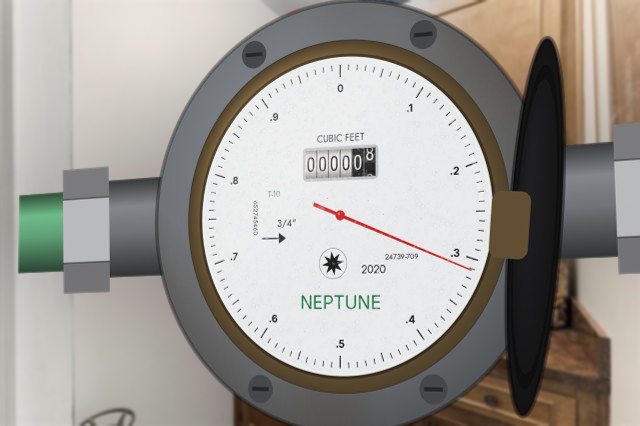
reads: 8.31ft³
